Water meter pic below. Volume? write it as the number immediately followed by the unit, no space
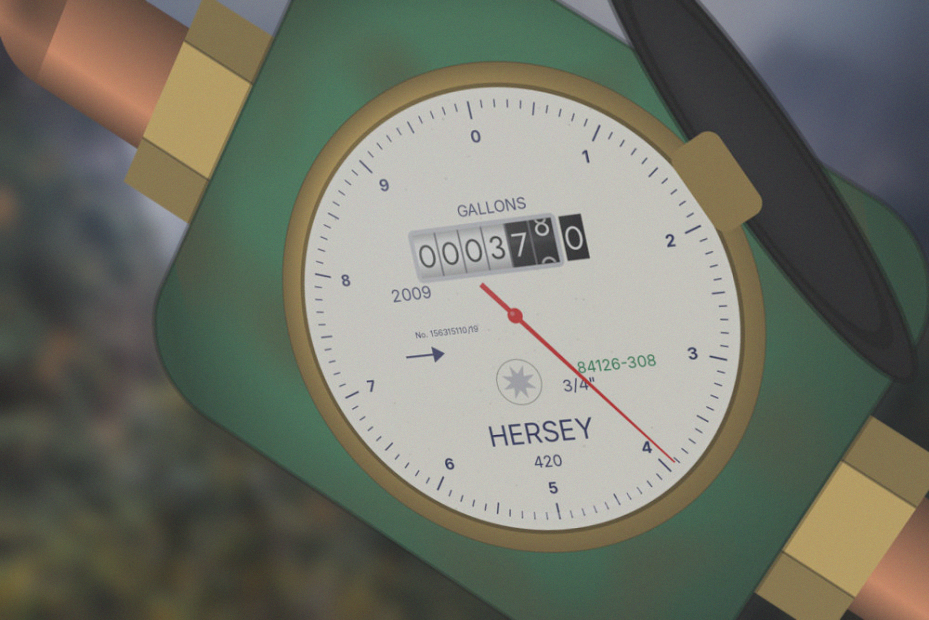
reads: 3783.9gal
